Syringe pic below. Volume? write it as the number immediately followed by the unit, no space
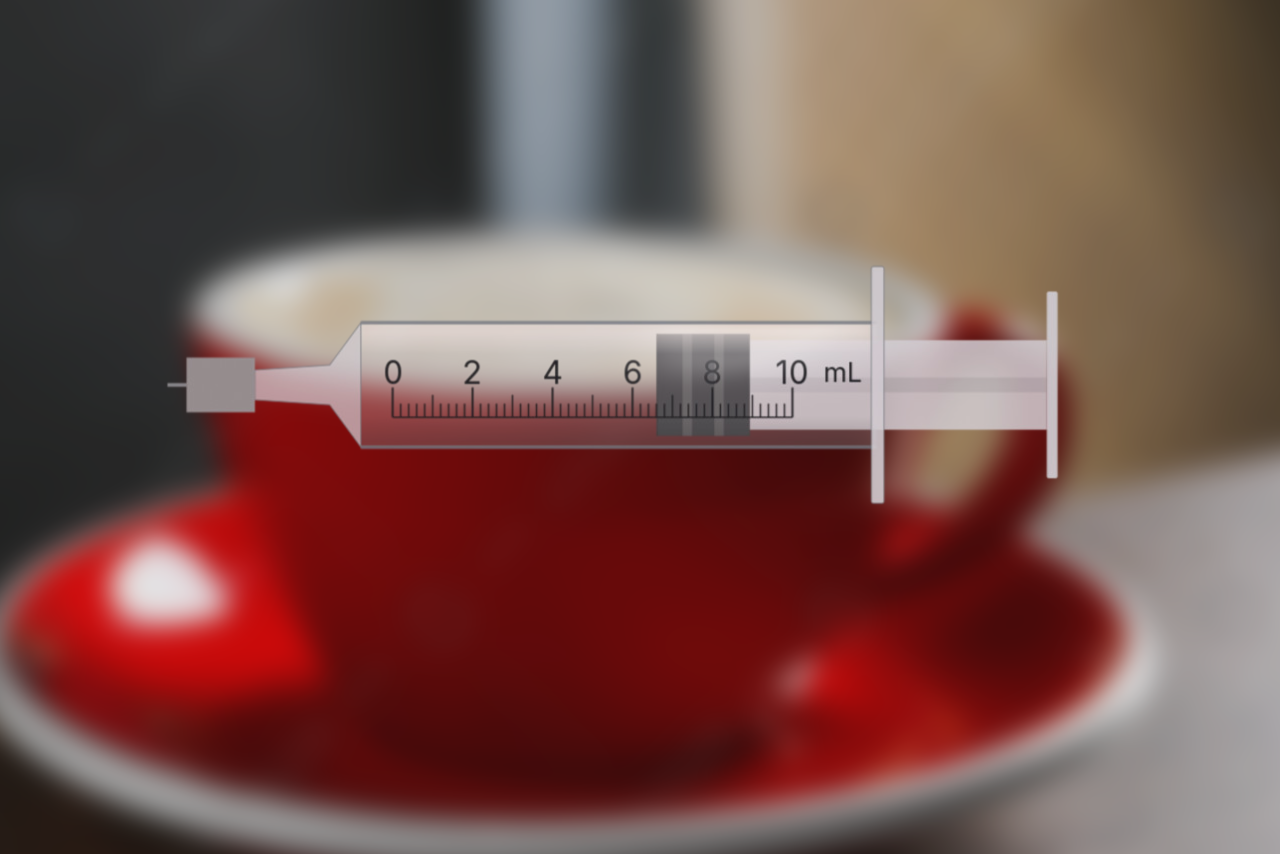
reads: 6.6mL
